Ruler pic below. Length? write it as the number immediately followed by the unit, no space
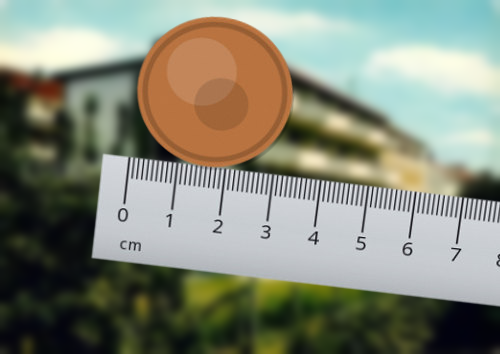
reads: 3.2cm
